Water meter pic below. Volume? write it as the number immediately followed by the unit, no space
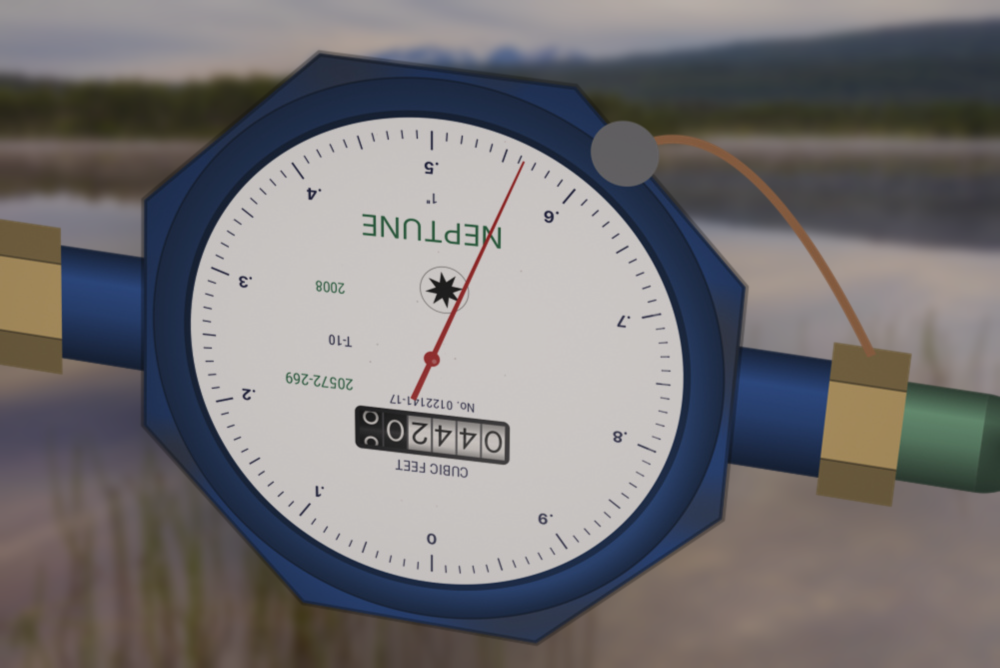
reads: 44208.56ft³
